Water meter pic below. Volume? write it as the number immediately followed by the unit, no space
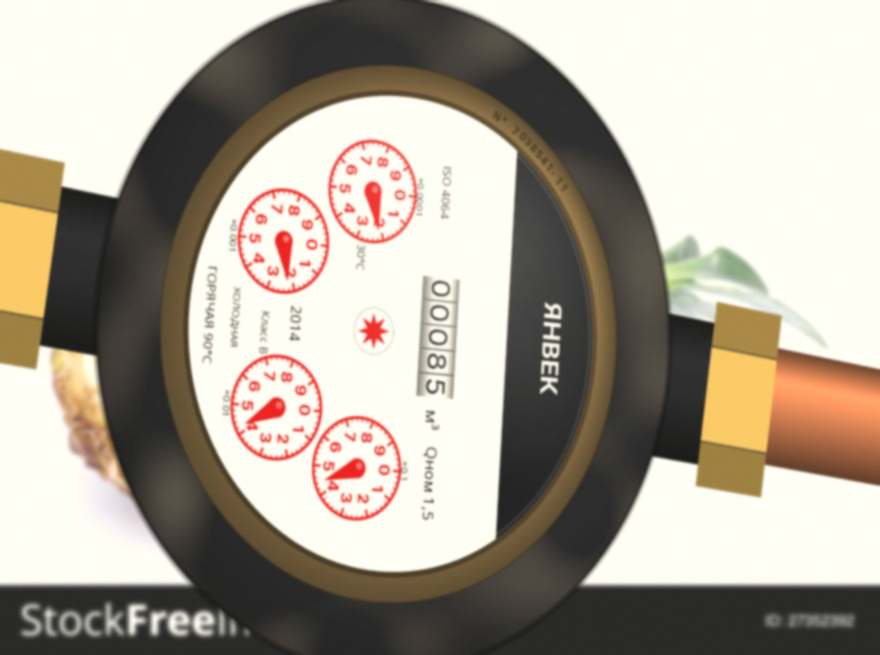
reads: 85.4422m³
